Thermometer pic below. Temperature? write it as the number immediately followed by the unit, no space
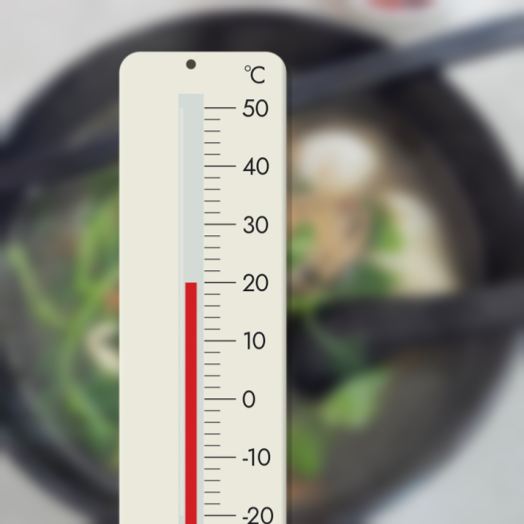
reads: 20°C
